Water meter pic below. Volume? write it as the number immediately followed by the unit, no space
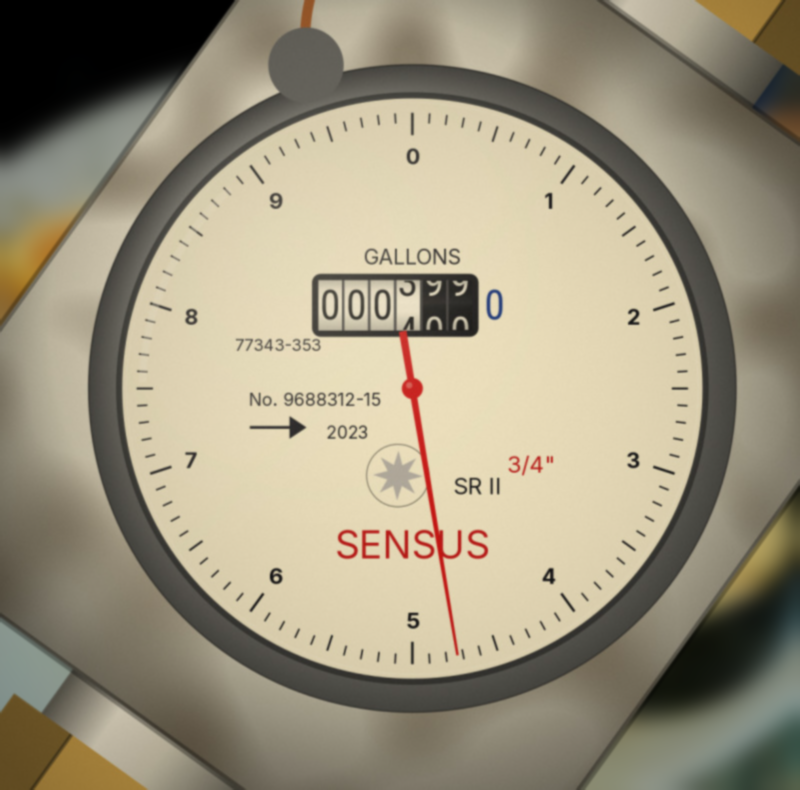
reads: 3994.7gal
